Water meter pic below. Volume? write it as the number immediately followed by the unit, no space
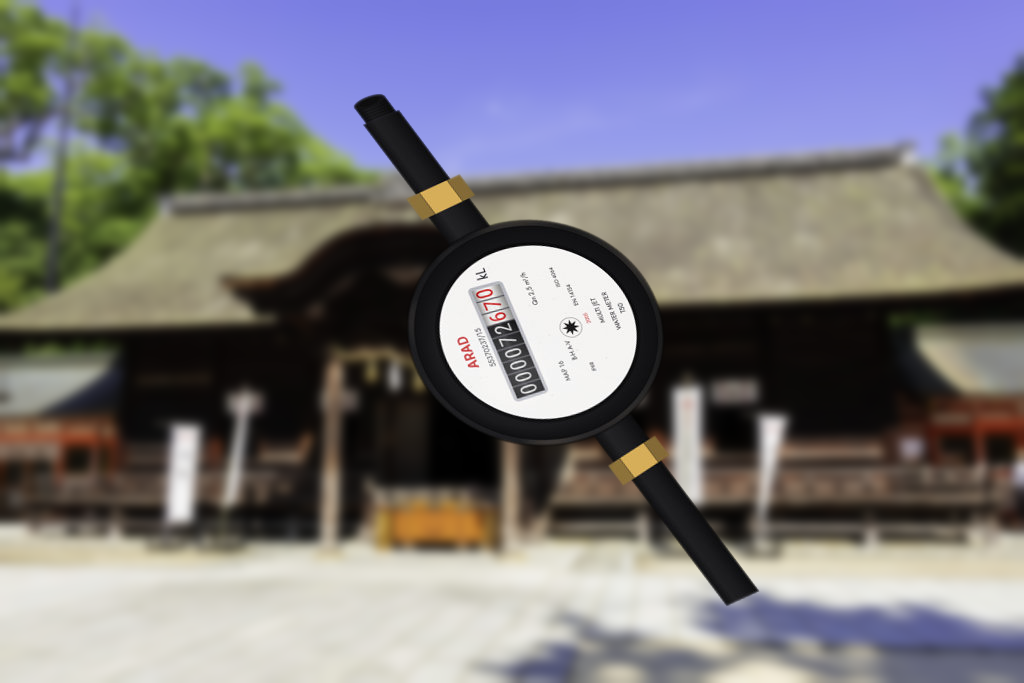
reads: 72.670kL
